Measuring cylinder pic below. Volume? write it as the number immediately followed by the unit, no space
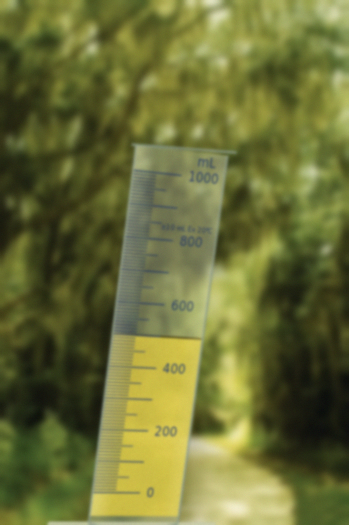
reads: 500mL
